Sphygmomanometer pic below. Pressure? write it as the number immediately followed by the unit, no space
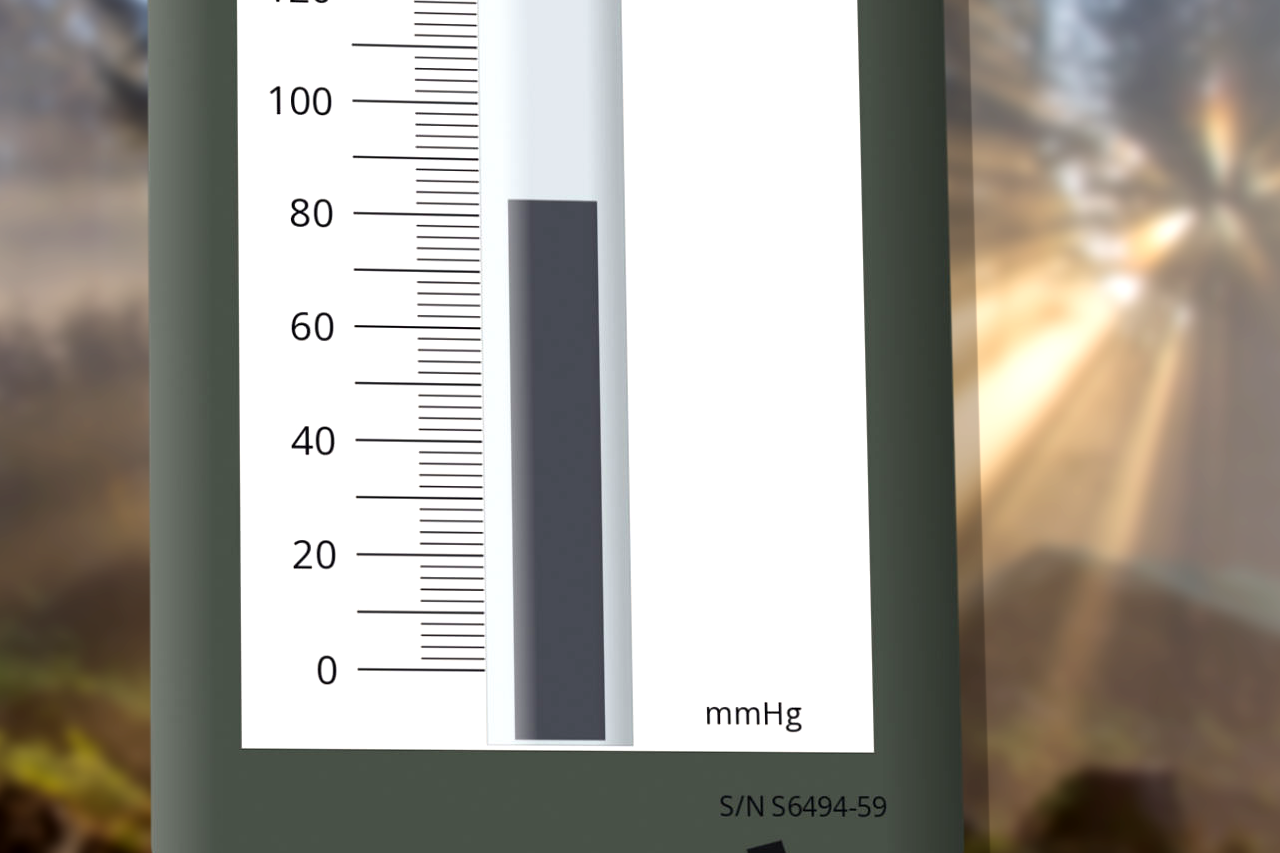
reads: 83mmHg
